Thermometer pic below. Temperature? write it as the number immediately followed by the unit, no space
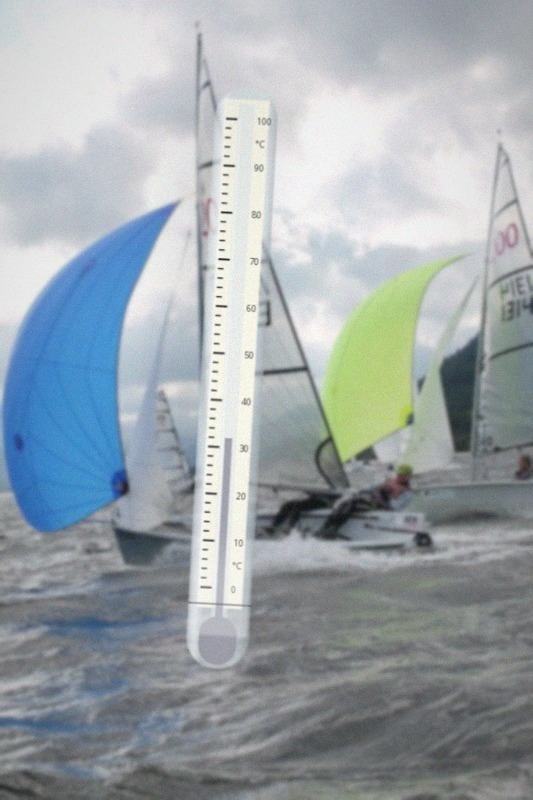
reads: 32°C
